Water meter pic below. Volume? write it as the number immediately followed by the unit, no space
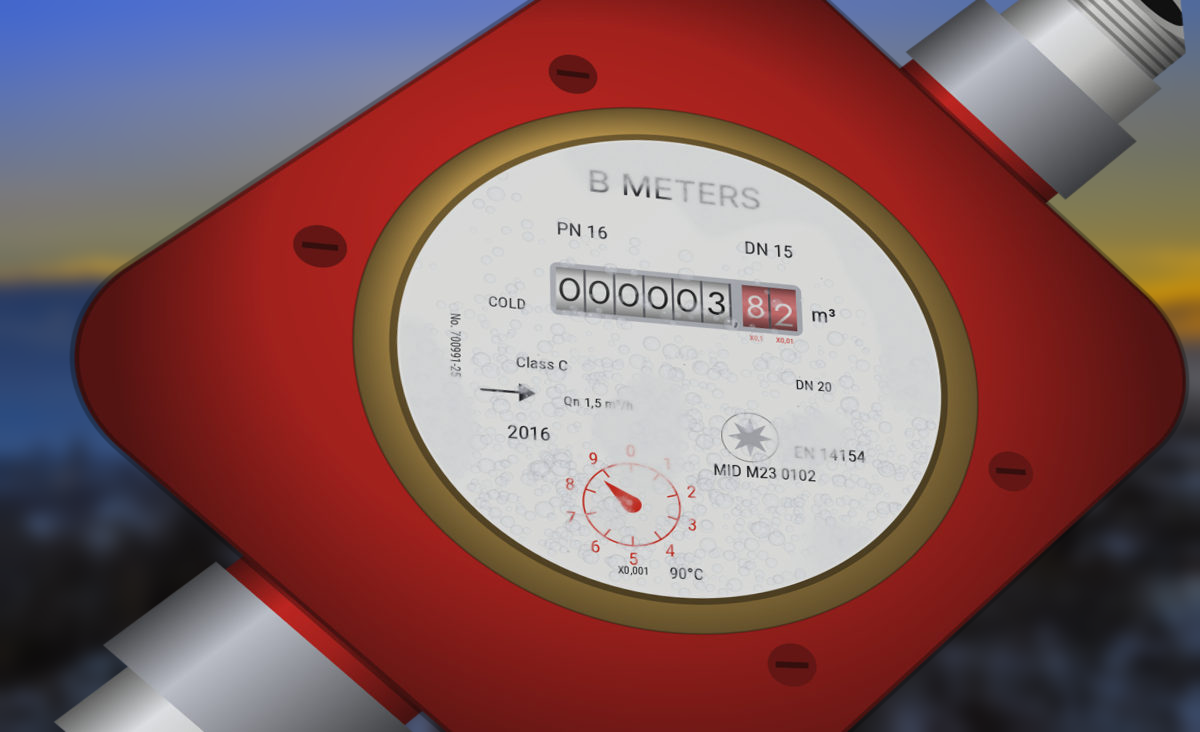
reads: 3.818m³
